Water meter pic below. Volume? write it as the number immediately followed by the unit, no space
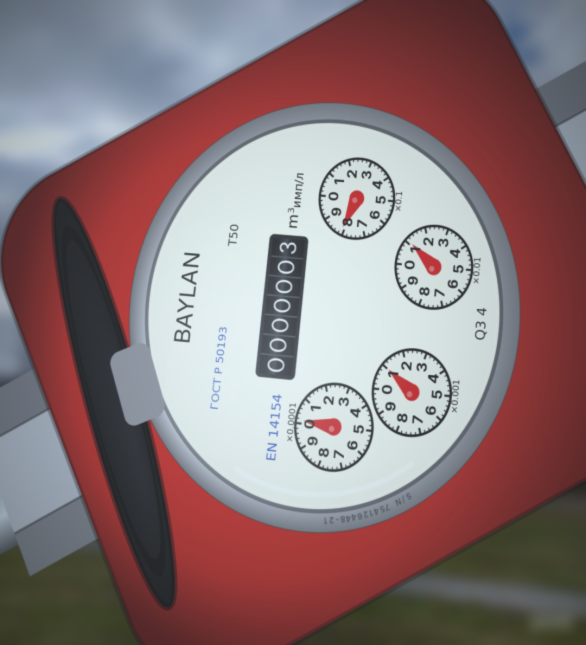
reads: 3.8110m³
